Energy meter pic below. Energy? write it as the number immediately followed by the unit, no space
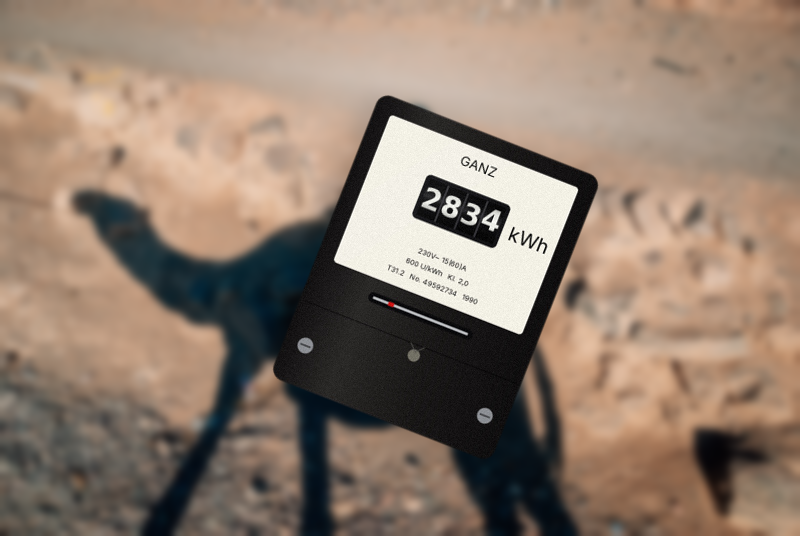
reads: 2834kWh
